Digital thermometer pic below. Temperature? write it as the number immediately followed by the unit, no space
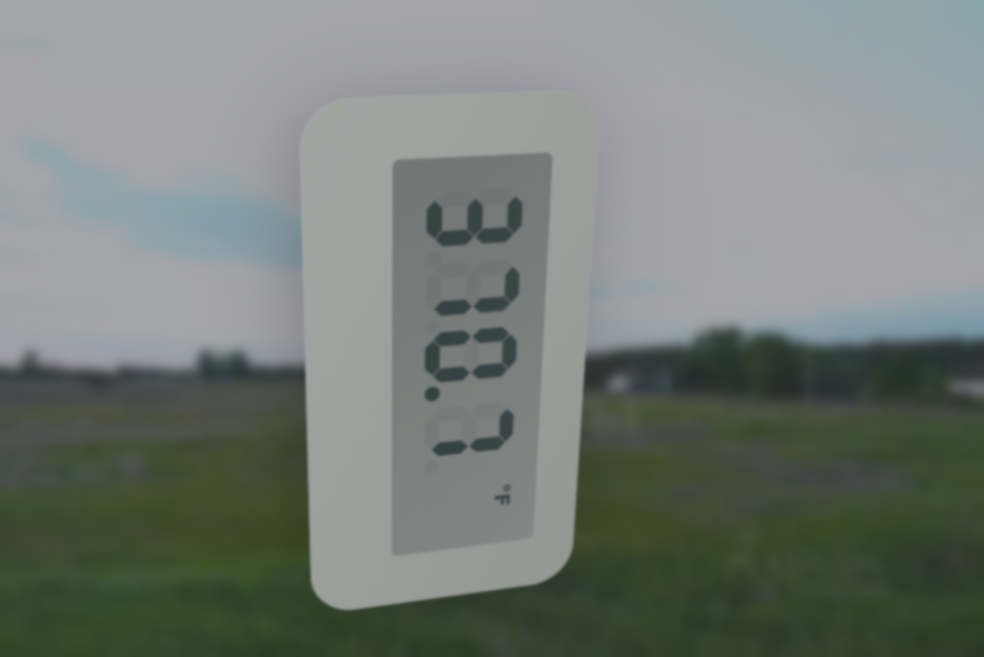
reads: 370.7°F
